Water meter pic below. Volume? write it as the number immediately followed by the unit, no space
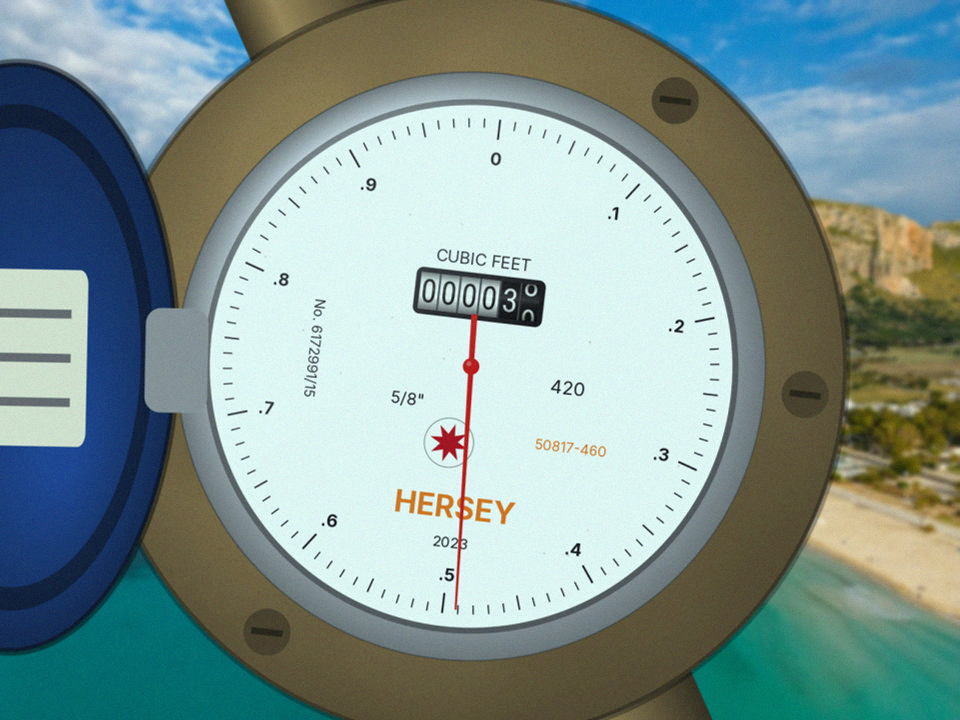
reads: 38.49ft³
